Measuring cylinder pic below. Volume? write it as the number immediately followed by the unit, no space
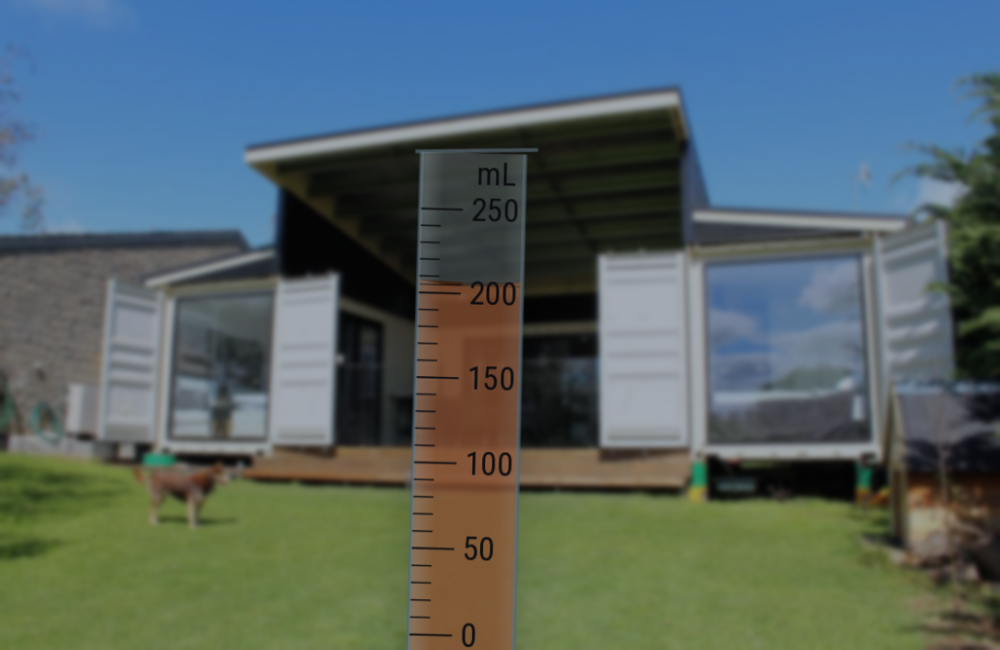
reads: 205mL
